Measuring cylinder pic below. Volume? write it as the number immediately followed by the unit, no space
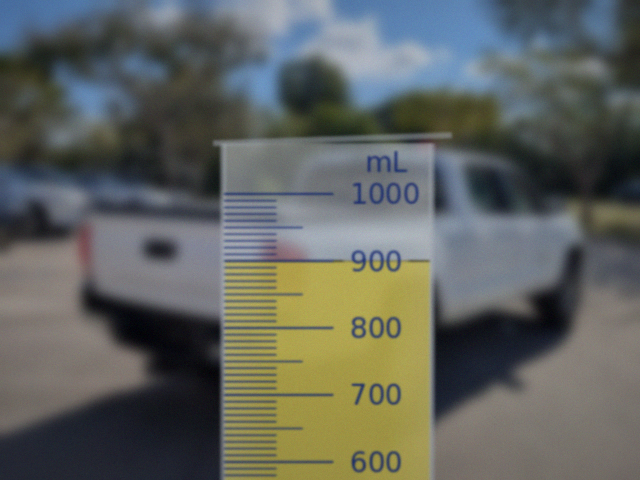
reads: 900mL
